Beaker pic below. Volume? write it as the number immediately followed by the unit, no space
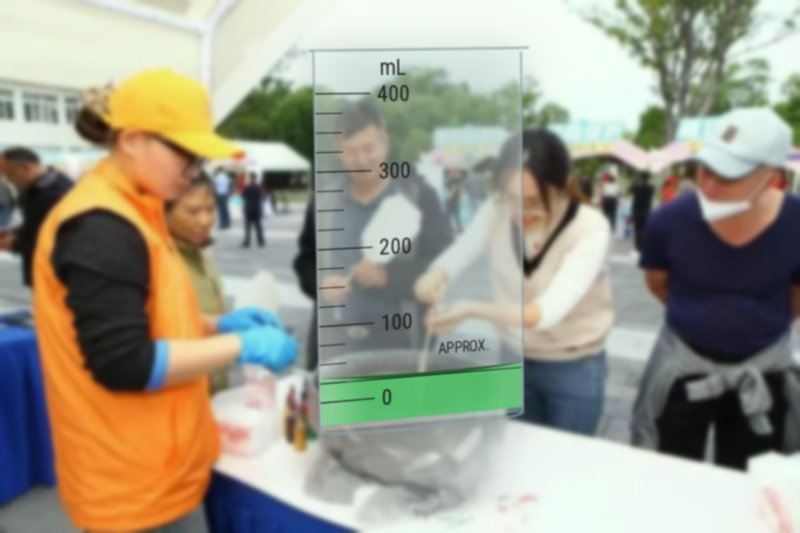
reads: 25mL
